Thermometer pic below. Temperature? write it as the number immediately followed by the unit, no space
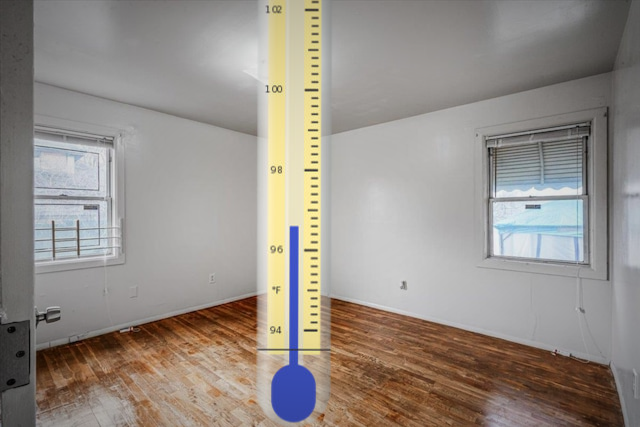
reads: 96.6°F
